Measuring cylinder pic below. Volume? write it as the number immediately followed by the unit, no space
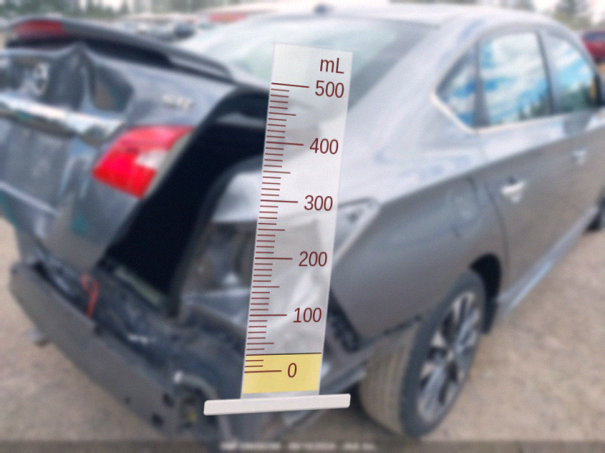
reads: 30mL
